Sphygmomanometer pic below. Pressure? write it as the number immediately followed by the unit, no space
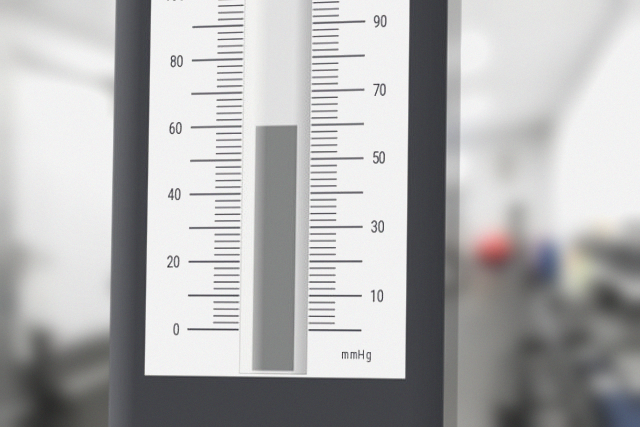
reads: 60mmHg
